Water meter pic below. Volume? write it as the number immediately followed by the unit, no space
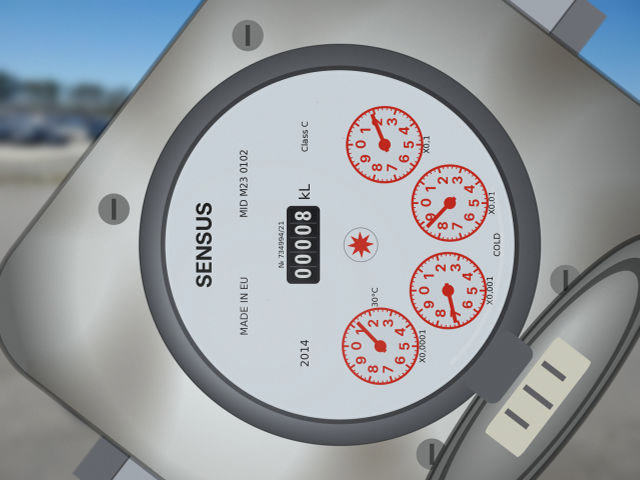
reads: 8.1871kL
